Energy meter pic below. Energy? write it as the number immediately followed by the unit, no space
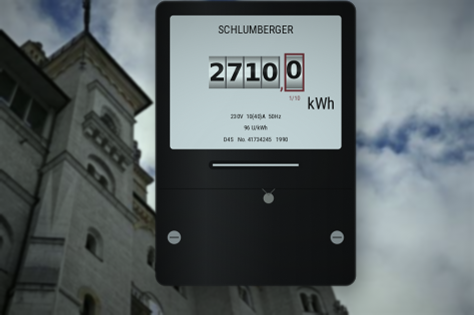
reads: 2710.0kWh
